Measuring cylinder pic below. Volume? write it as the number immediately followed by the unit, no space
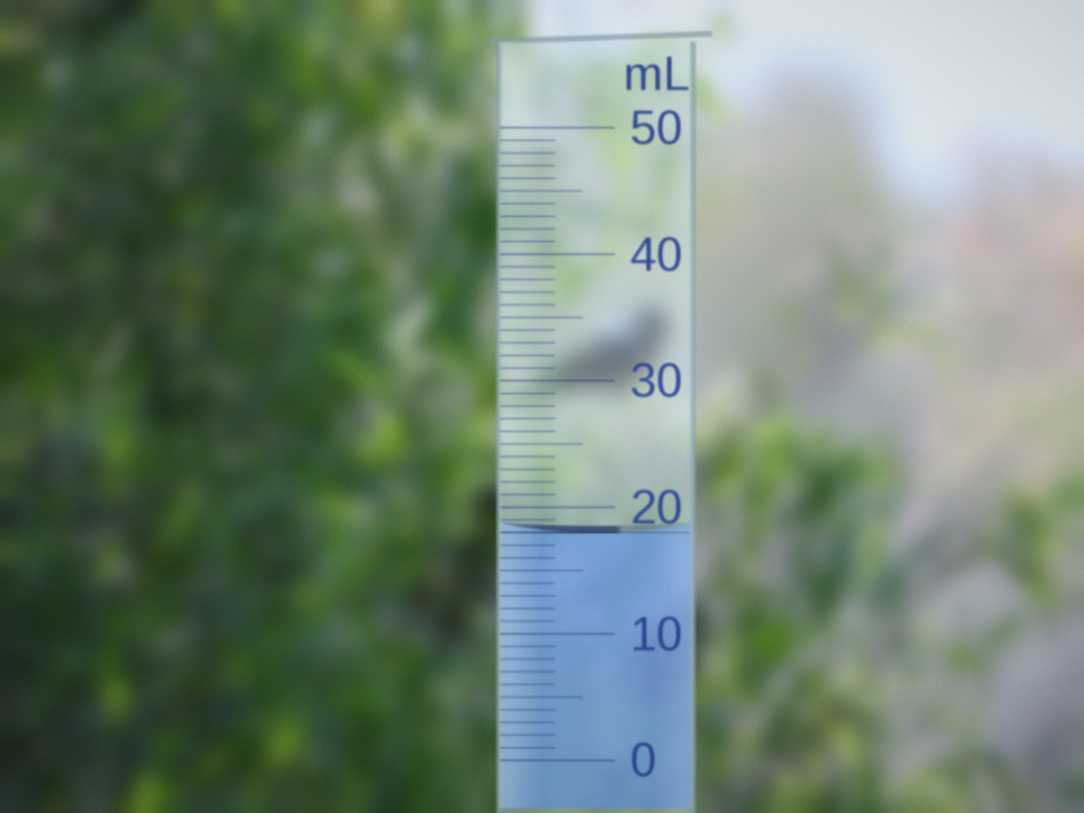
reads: 18mL
